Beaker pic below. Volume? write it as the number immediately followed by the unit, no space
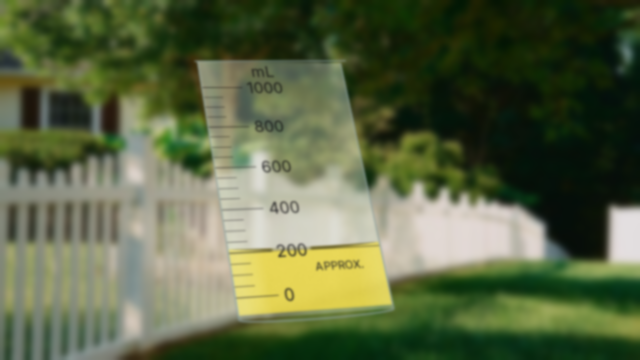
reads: 200mL
